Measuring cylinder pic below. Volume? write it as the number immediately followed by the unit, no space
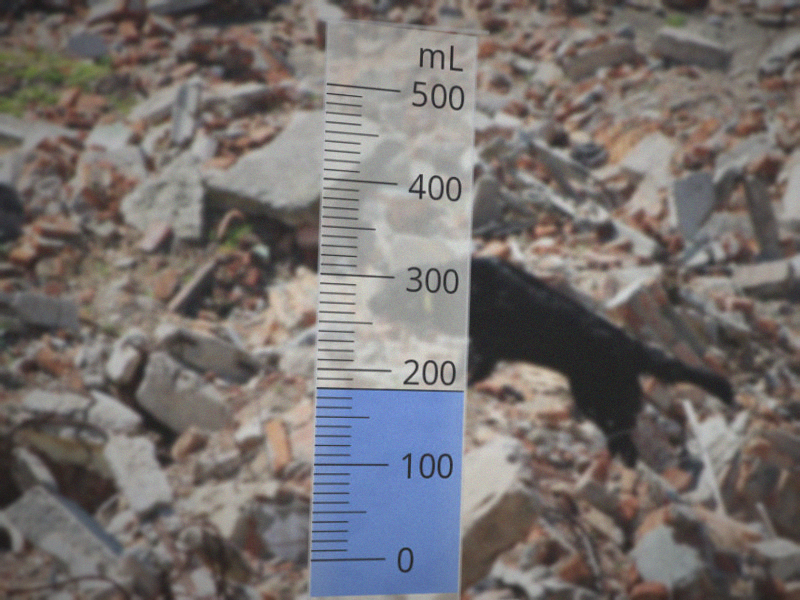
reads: 180mL
